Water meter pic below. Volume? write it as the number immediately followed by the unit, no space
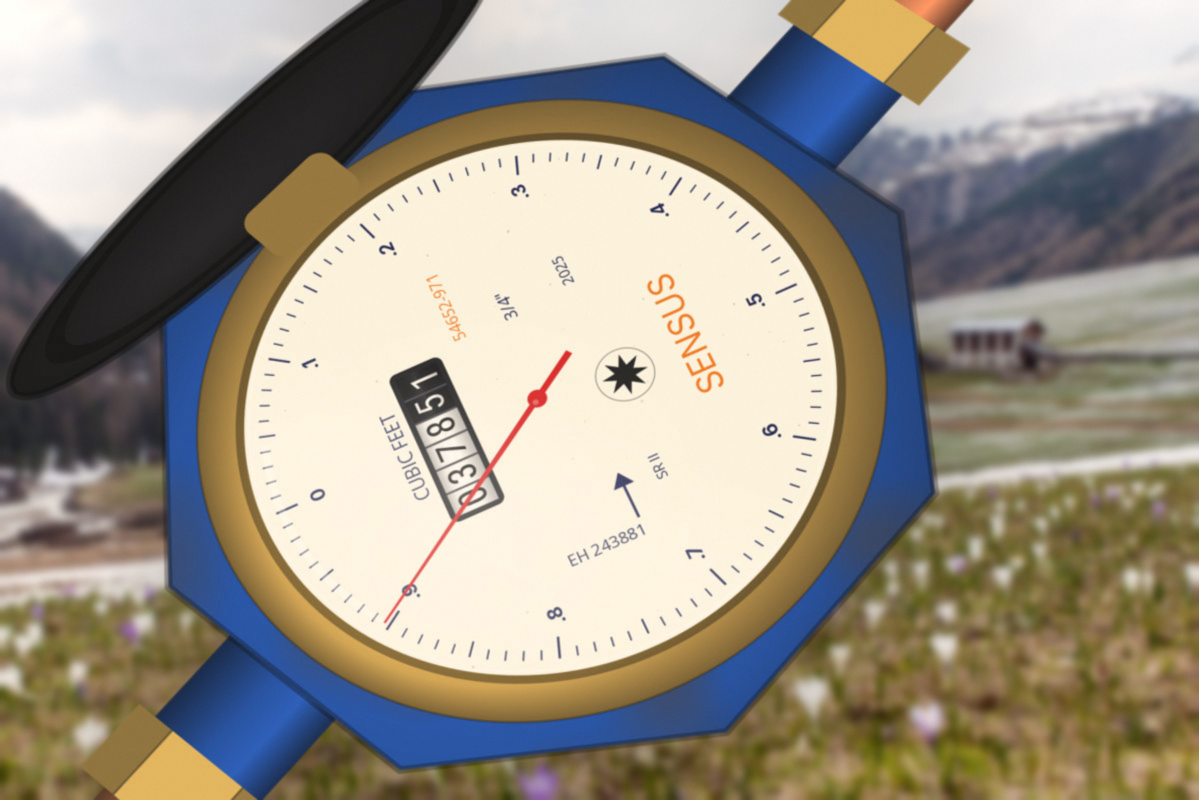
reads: 37850.90ft³
